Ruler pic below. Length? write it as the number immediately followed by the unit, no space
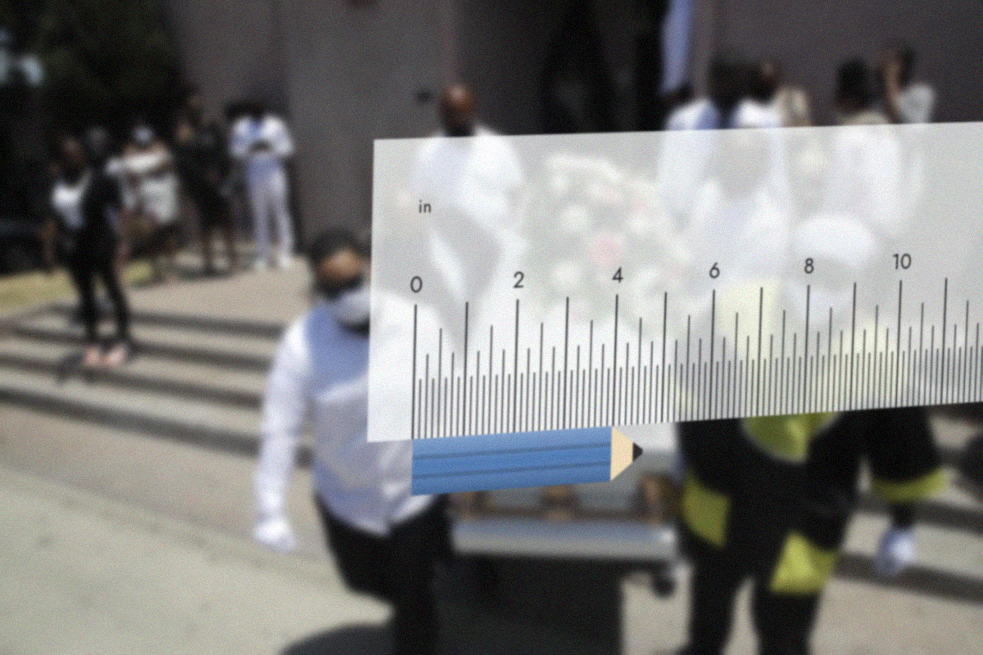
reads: 4.625in
